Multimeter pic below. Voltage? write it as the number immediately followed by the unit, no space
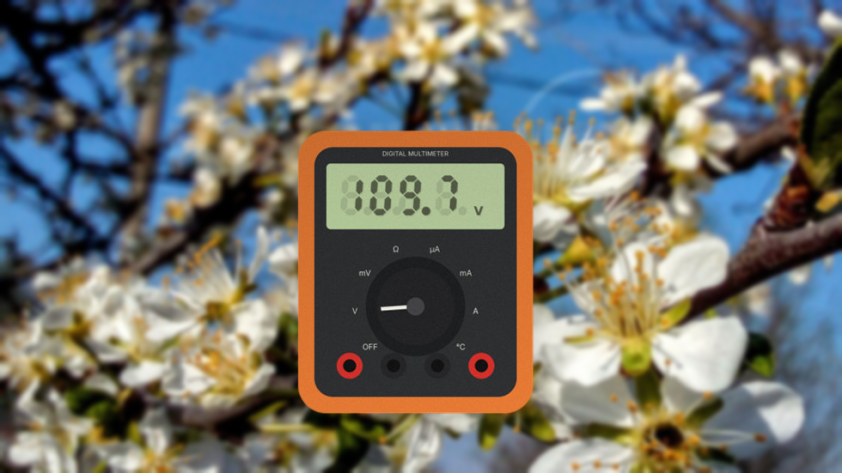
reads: 109.7V
